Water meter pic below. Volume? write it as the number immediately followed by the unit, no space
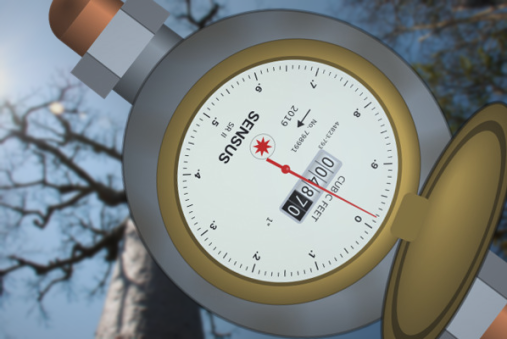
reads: 4869.98ft³
